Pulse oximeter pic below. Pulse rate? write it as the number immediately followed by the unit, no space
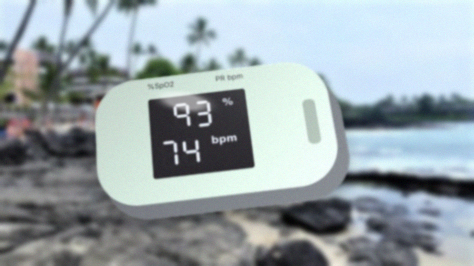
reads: 74bpm
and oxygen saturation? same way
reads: 93%
